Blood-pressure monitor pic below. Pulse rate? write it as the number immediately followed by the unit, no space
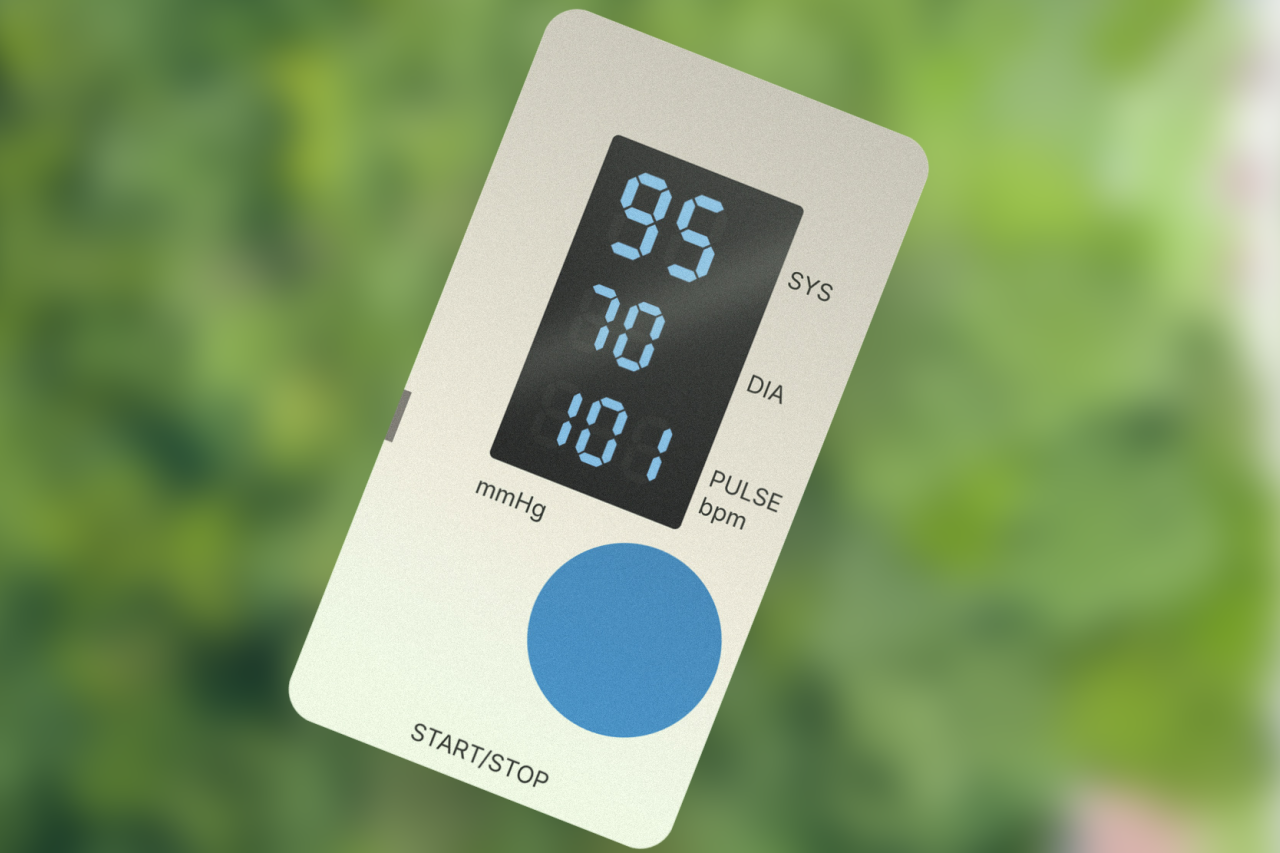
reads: 101bpm
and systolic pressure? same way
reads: 95mmHg
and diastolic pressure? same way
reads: 70mmHg
